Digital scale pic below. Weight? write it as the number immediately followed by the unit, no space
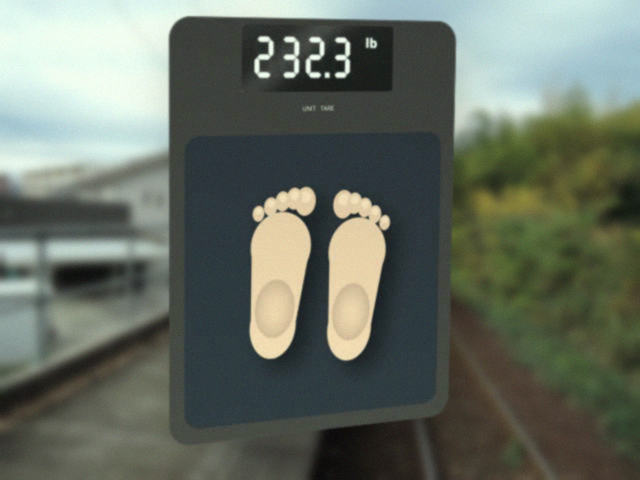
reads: 232.3lb
